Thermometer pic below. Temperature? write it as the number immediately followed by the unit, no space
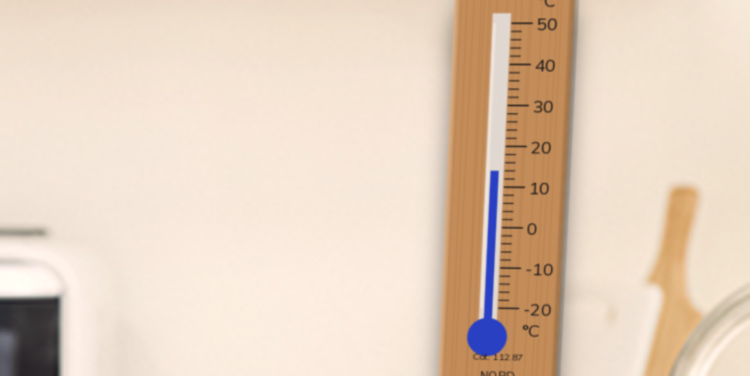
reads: 14°C
